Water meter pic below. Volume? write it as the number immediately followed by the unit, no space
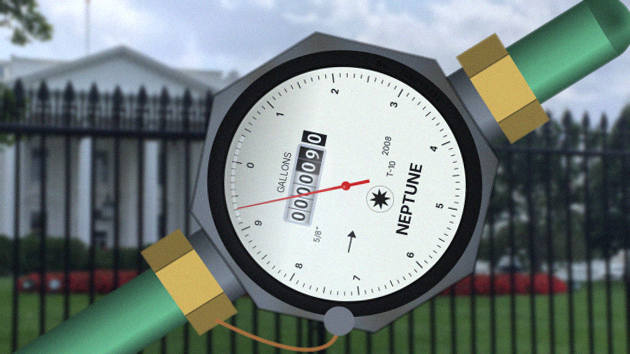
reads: 89.3gal
